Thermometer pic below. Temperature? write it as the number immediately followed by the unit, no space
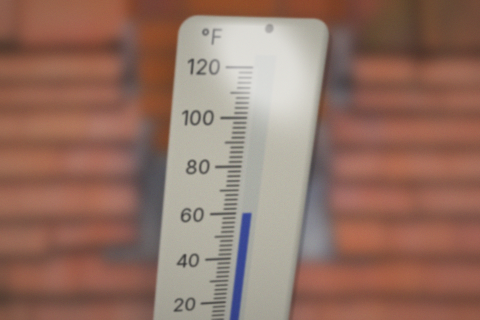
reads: 60°F
